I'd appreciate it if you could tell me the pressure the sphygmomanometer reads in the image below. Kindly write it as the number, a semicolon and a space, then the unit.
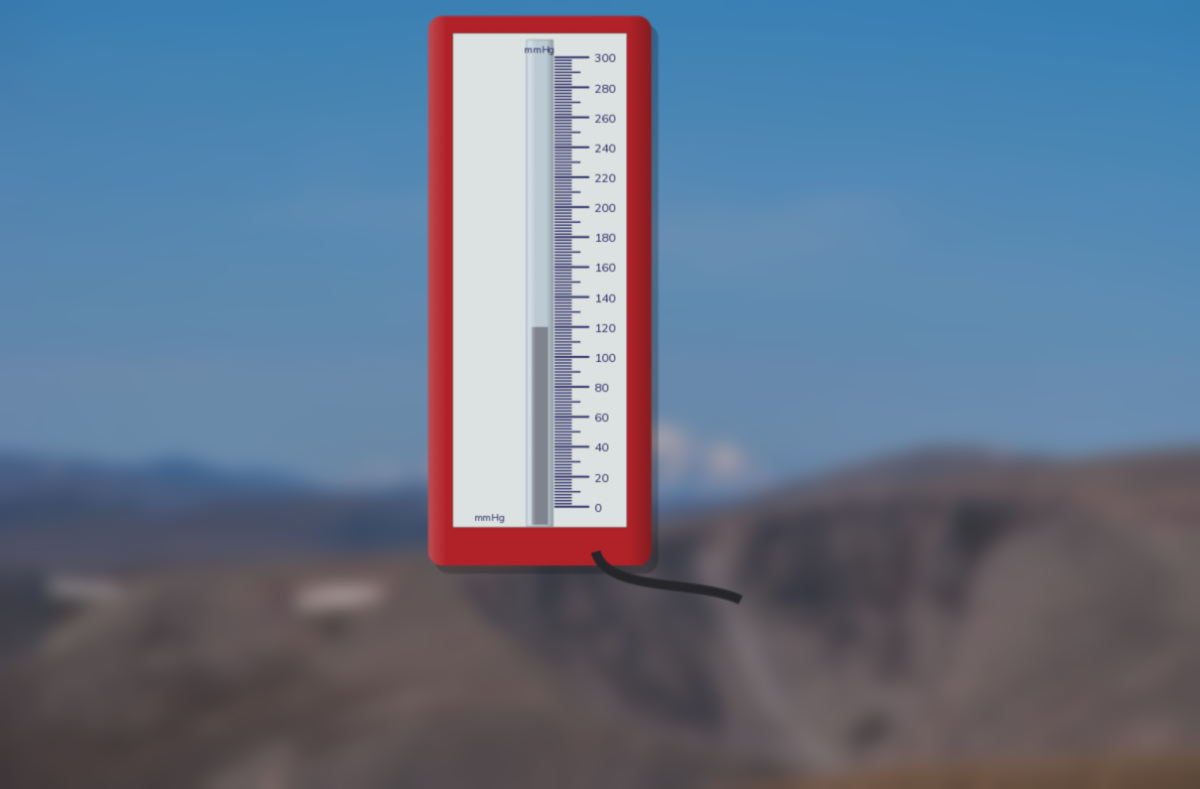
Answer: 120; mmHg
